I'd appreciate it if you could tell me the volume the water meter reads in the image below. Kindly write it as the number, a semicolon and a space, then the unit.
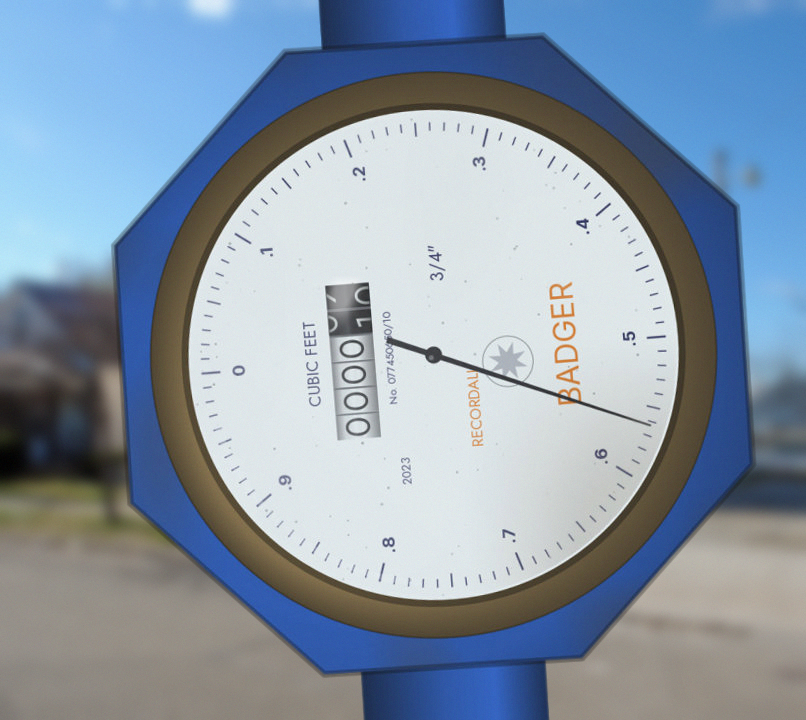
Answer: 9.56; ft³
